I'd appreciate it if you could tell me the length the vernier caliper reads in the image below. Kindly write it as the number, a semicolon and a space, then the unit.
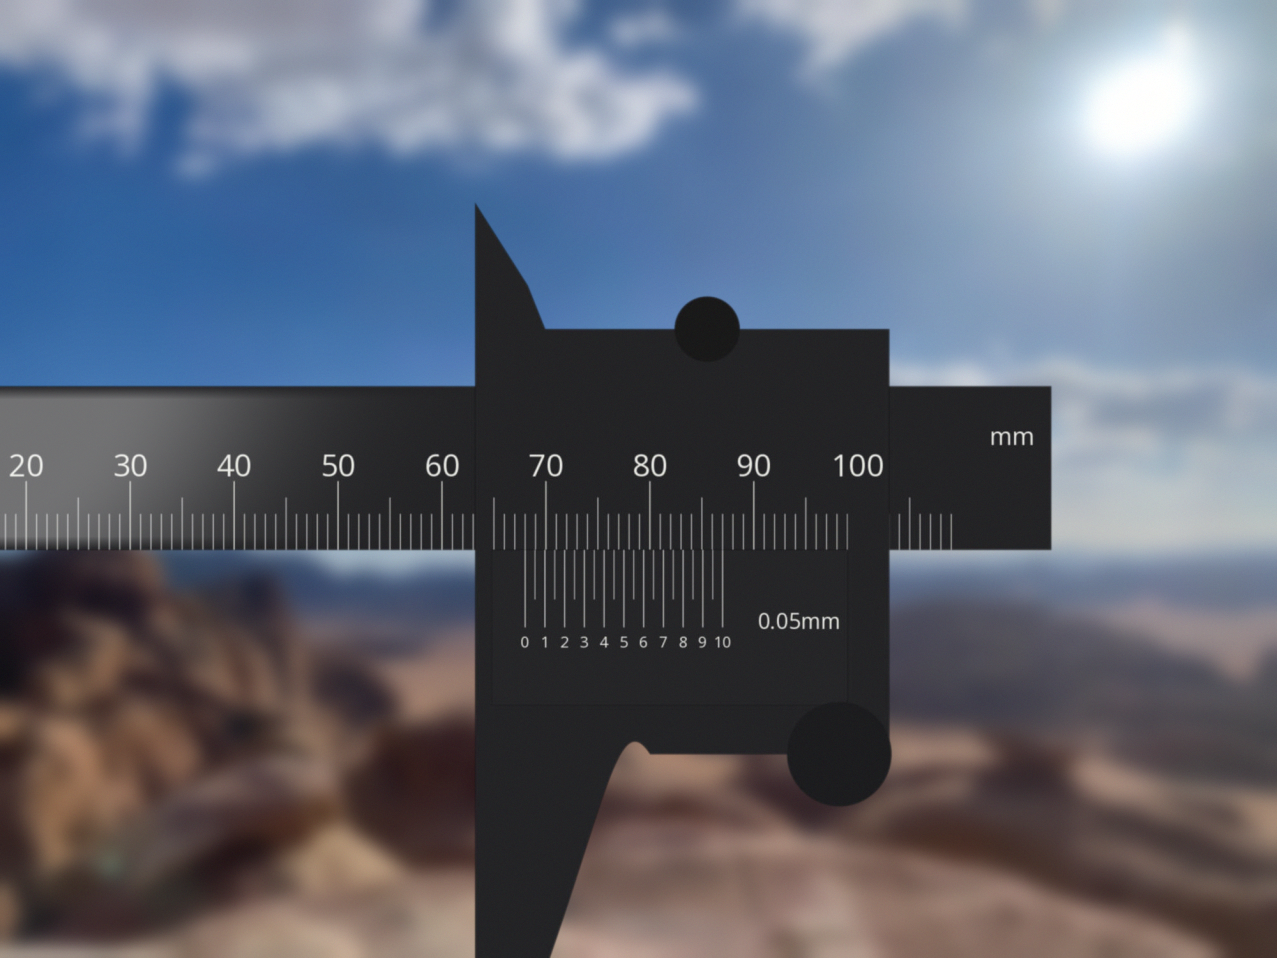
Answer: 68.0; mm
